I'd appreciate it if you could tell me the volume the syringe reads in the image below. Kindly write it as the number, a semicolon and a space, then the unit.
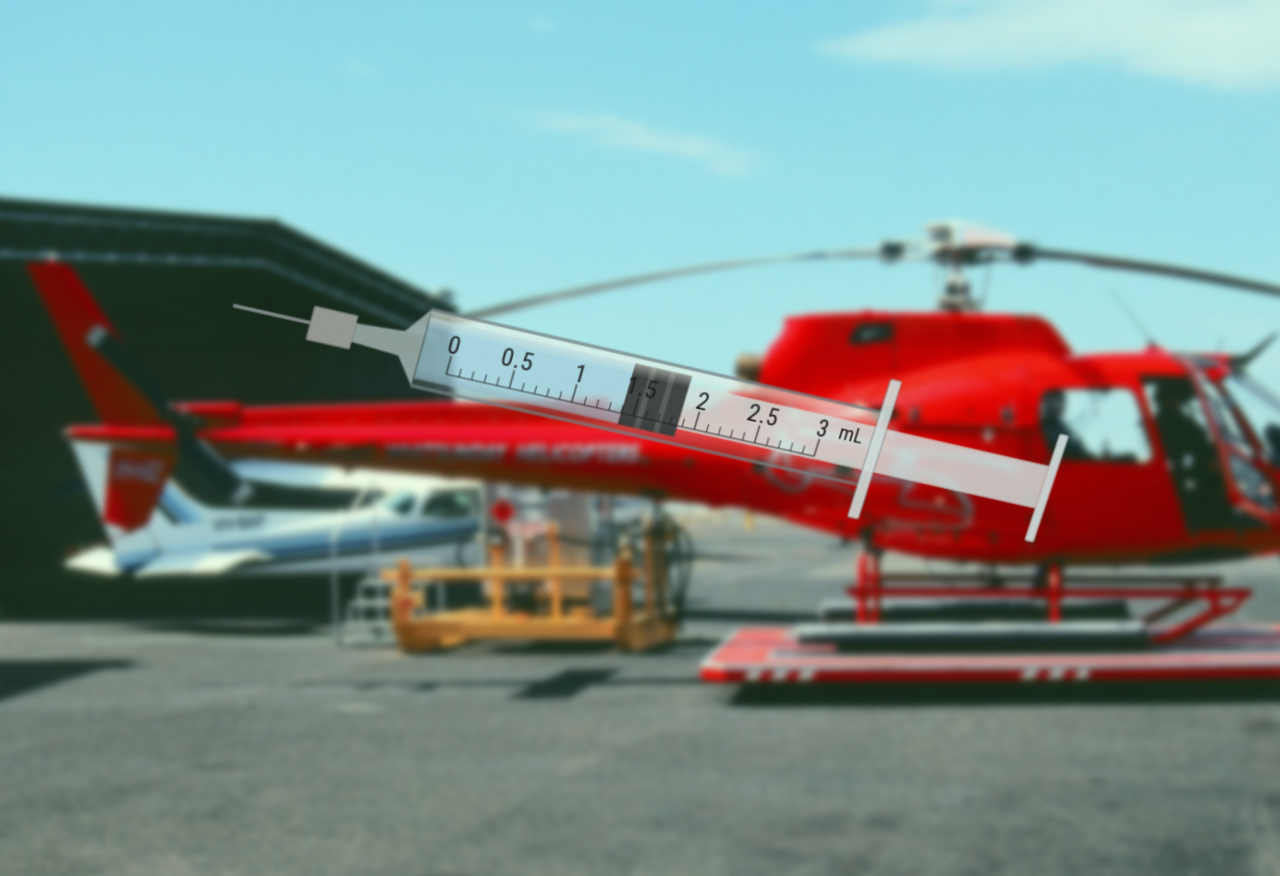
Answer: 1.4; mL
